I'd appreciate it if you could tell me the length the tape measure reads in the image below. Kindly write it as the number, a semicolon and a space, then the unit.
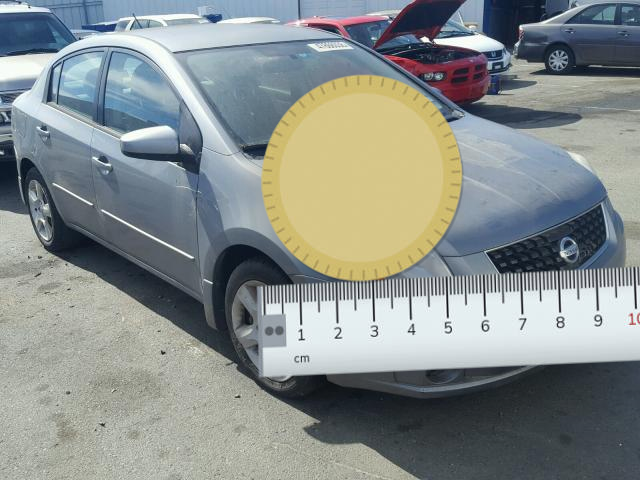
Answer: 5.5; cm
